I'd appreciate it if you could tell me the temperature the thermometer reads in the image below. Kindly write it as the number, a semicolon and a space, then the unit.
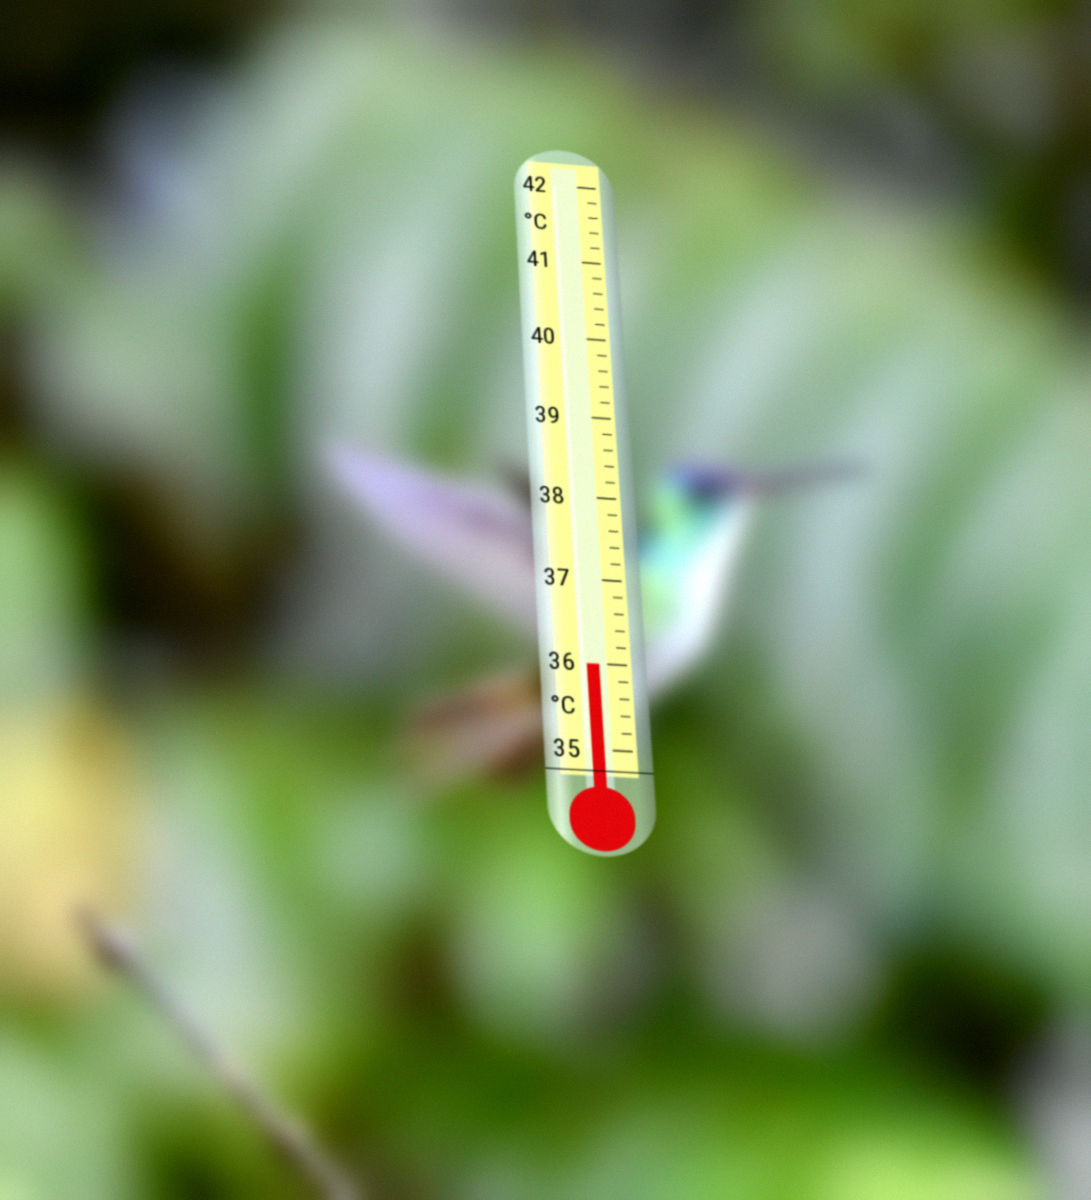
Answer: 36; °C
